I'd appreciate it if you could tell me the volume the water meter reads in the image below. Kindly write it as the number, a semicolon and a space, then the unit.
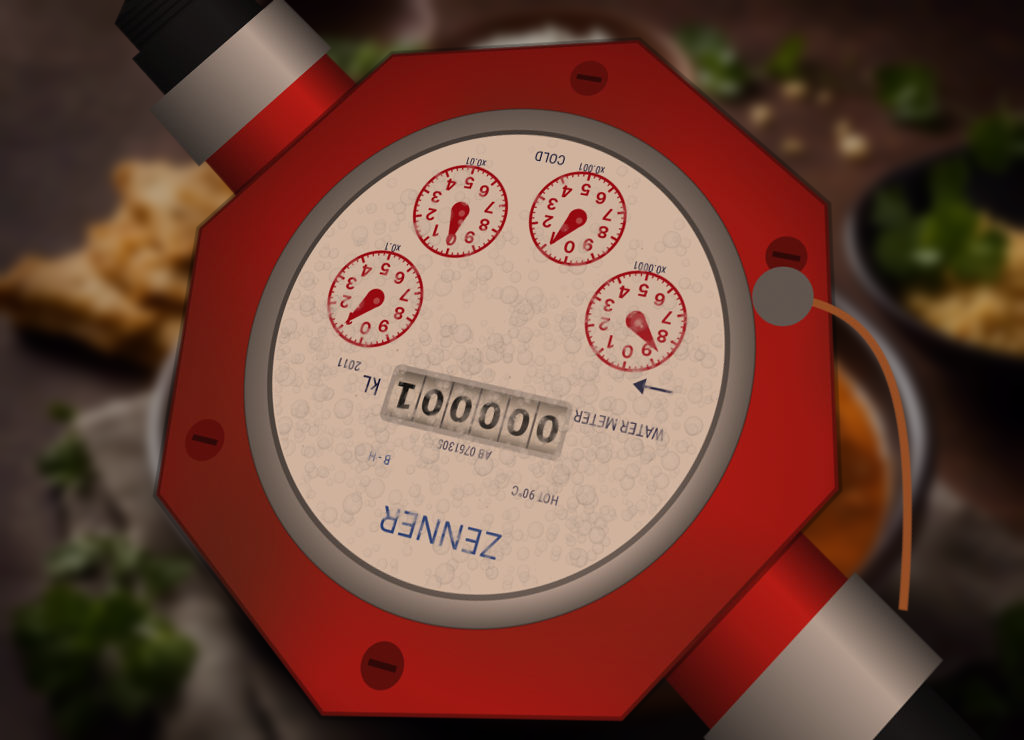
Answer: 1.1008; kL
